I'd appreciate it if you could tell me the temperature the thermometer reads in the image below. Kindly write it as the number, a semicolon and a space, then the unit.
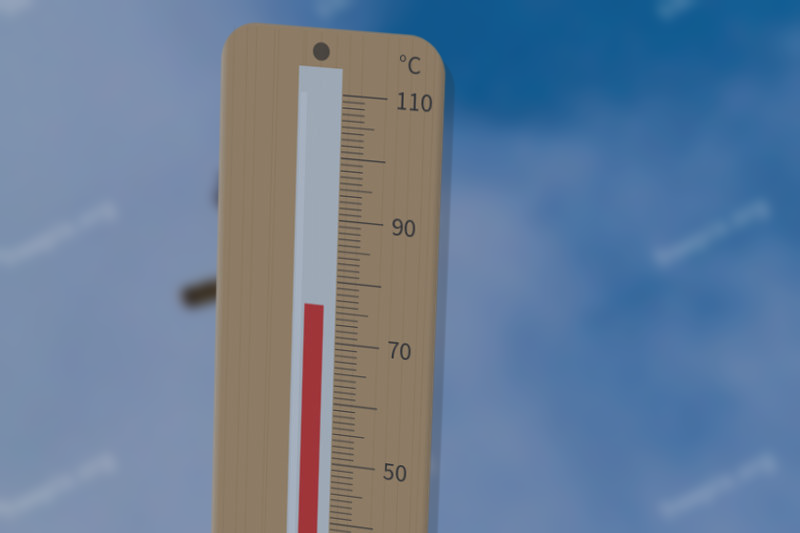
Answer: 76; °C
